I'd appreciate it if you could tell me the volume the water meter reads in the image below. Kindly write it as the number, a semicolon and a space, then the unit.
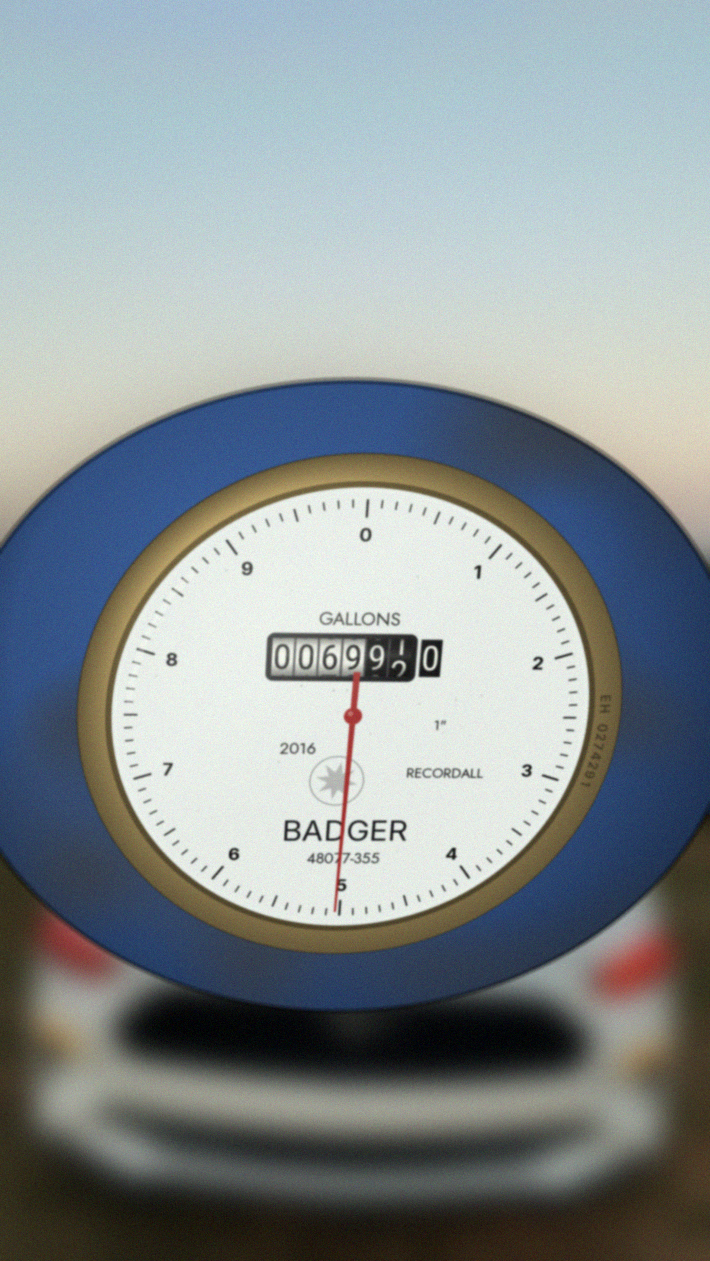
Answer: 69915.0; gal
